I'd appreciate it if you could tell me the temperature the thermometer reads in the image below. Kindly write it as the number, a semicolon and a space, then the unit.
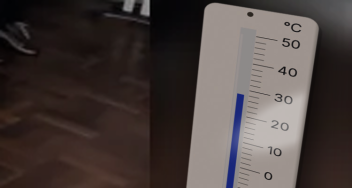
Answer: 28; °C
